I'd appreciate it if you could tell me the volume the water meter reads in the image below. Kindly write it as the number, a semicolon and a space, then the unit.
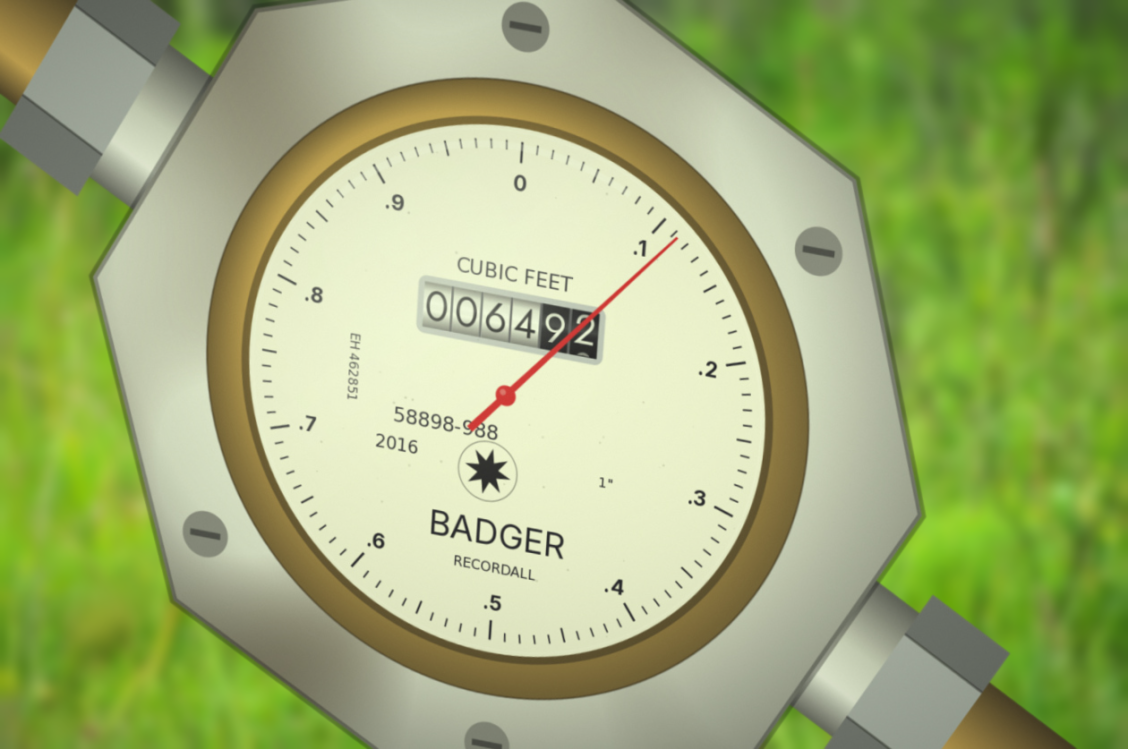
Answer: 6492.11; ft³
